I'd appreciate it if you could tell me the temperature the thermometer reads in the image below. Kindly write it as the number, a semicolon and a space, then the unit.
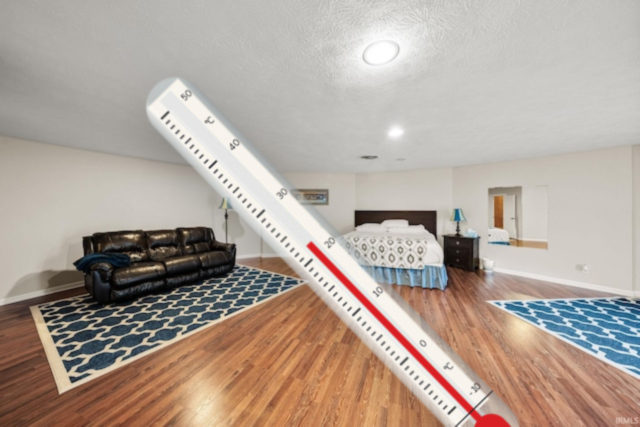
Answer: 22; °C
